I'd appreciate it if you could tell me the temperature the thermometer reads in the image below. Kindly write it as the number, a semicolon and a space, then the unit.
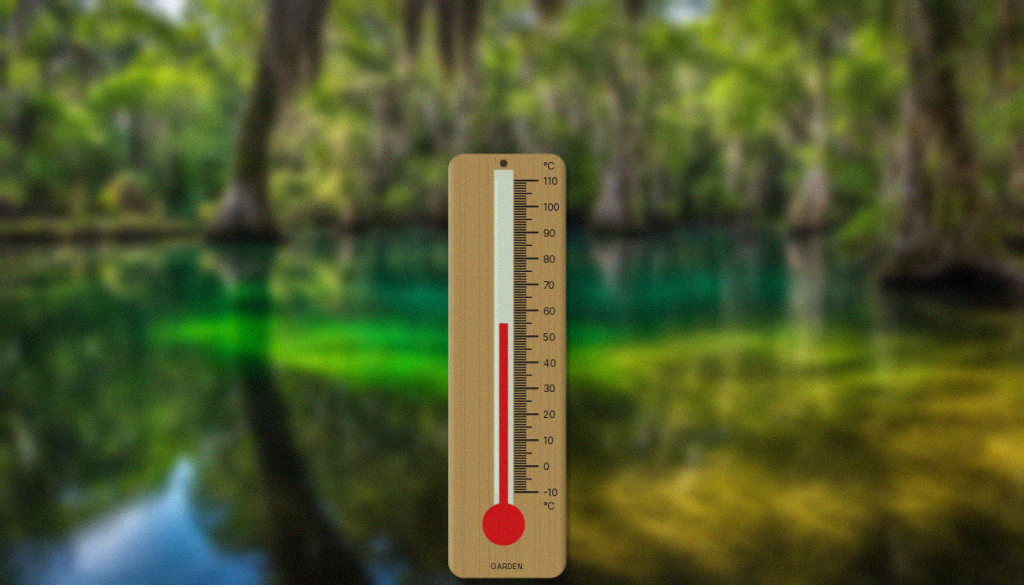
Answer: 55; °C
